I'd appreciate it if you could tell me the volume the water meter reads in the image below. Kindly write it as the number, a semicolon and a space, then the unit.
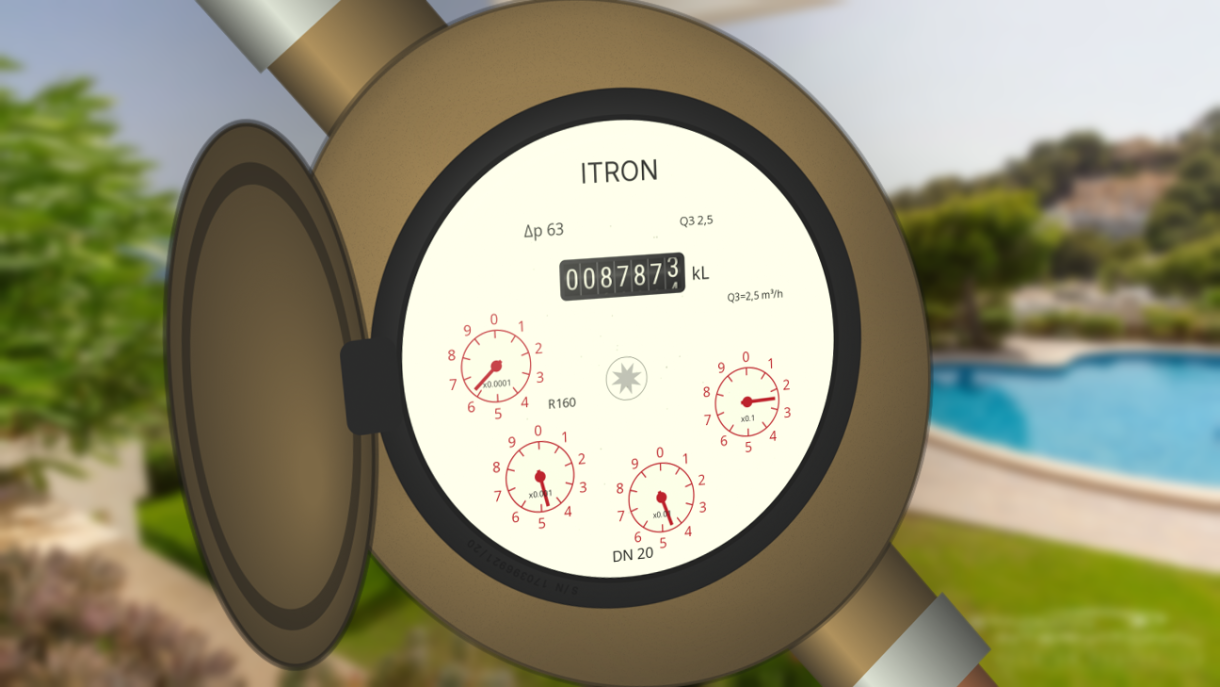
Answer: 87873.2446; kL
